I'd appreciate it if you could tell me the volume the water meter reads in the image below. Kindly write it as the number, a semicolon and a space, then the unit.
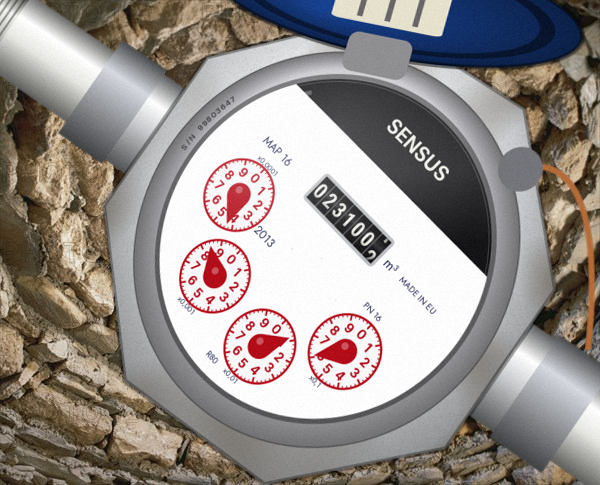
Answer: 231001.6084; m³
